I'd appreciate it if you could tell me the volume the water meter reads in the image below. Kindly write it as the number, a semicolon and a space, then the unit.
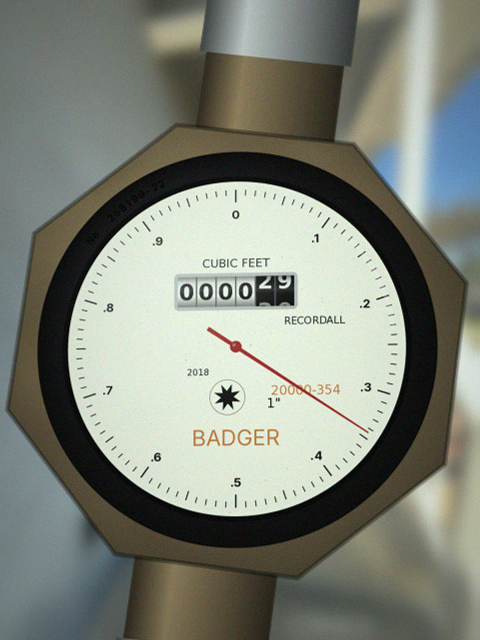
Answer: 29.34; ft³
